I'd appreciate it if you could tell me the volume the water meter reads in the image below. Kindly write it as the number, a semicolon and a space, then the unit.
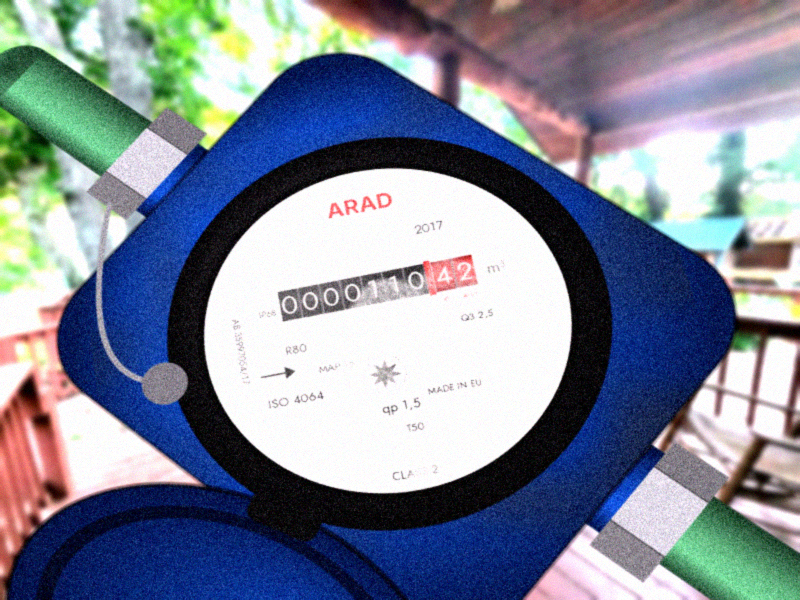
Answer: 110.42; m³
